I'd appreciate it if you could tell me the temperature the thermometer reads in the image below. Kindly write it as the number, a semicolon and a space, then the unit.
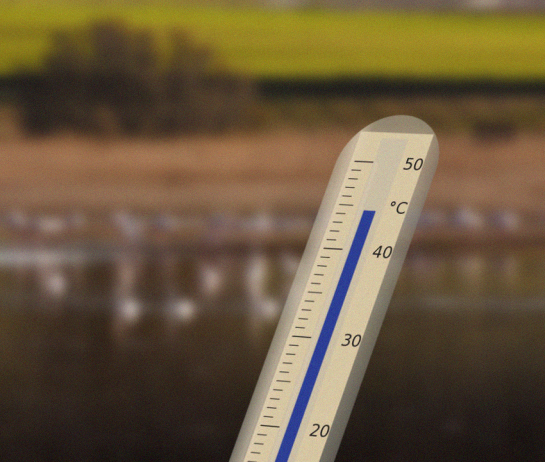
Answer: 44.5; °C
